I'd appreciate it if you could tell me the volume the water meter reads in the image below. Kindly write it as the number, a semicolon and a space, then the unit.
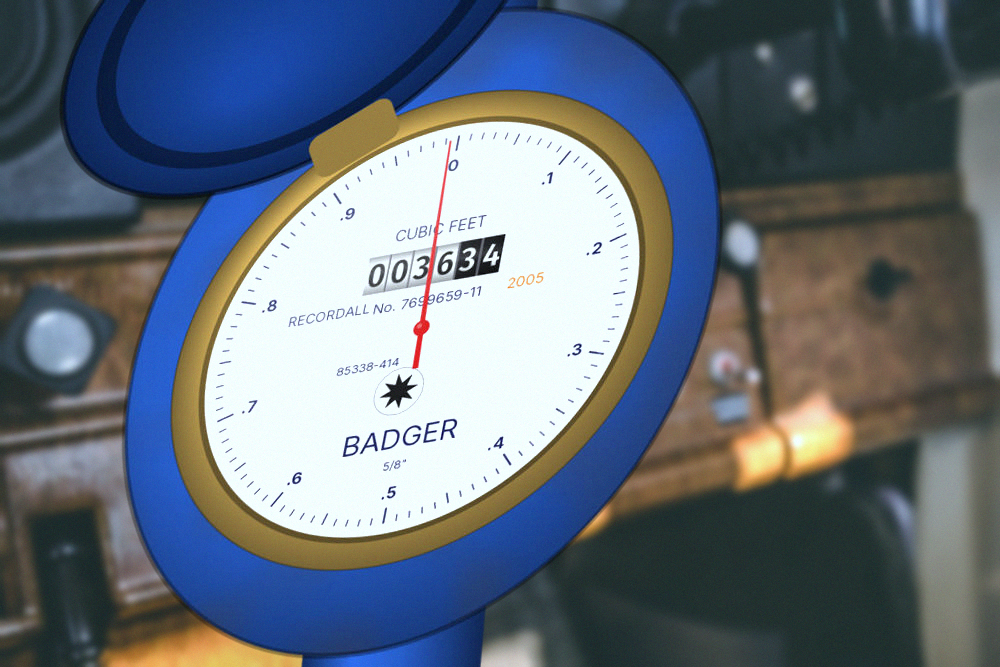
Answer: 3633.99; ft³
